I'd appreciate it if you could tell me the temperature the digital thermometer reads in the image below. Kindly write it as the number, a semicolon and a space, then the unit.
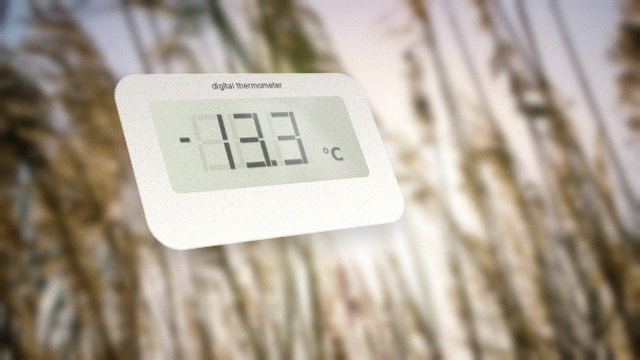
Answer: -13.3; °C
